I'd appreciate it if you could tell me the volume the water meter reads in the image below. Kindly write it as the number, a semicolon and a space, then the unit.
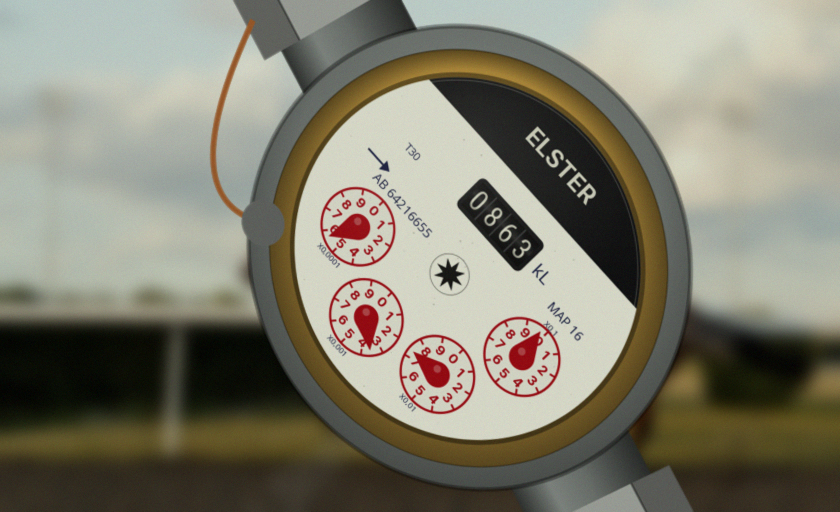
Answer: 862.9735; kL
